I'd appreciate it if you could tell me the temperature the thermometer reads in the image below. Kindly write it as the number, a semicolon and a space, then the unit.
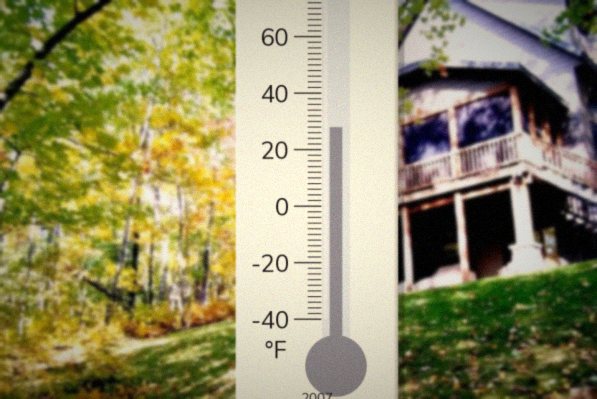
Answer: 28; °F
